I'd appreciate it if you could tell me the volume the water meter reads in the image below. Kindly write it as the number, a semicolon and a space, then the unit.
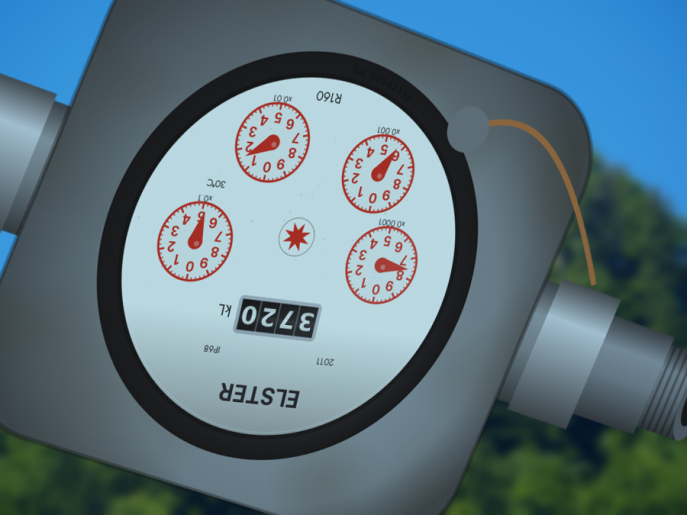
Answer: 3720.5157; kL
